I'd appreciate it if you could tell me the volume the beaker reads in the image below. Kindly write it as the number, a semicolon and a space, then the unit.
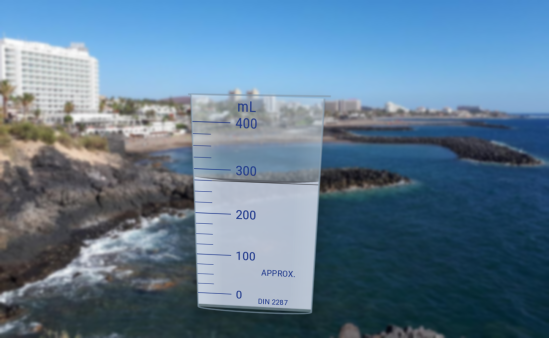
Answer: 275; mL
